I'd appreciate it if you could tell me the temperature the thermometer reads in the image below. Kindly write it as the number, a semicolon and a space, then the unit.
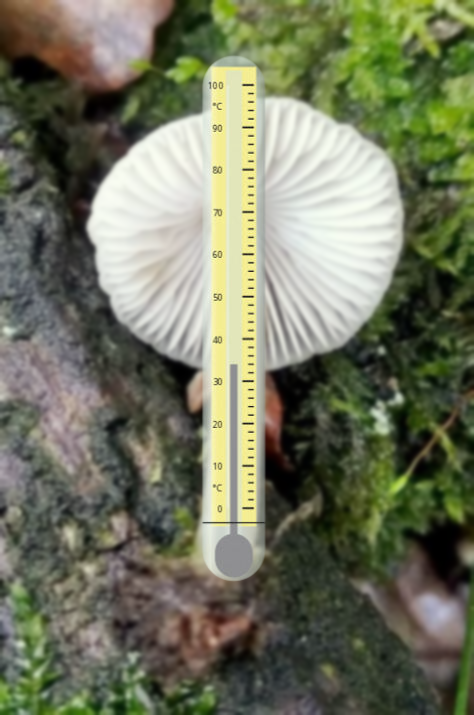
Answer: 34; °C
